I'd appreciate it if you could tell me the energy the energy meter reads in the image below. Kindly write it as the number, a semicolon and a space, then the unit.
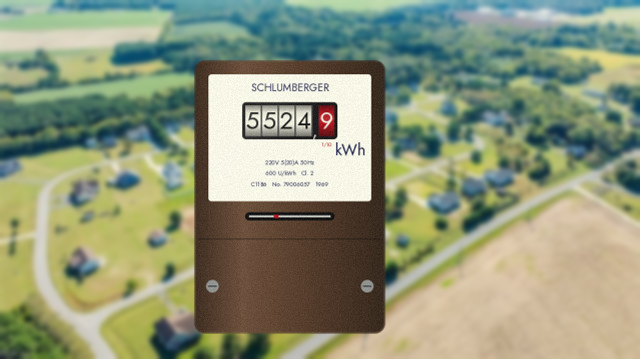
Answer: 5524.9; kWh
